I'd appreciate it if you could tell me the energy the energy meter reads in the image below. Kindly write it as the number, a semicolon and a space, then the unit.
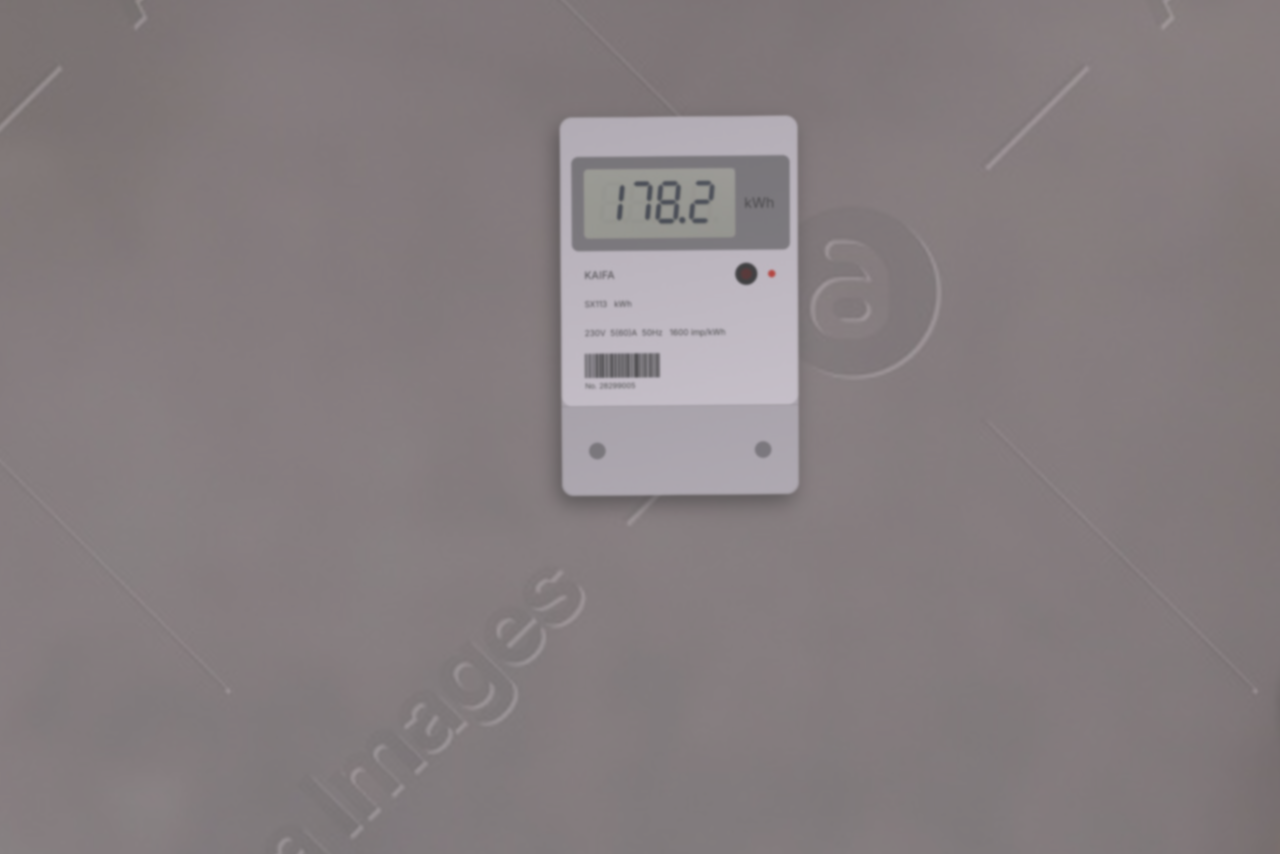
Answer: 178.2; kWh
